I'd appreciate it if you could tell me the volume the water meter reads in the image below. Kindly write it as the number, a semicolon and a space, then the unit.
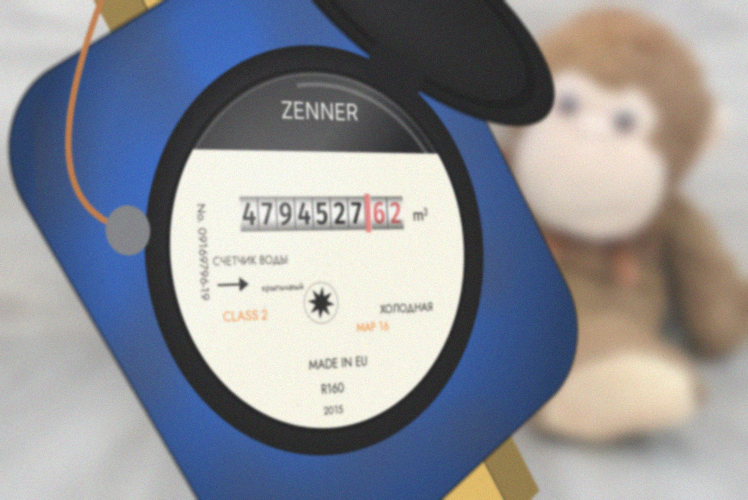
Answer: 4794527.62; m³
